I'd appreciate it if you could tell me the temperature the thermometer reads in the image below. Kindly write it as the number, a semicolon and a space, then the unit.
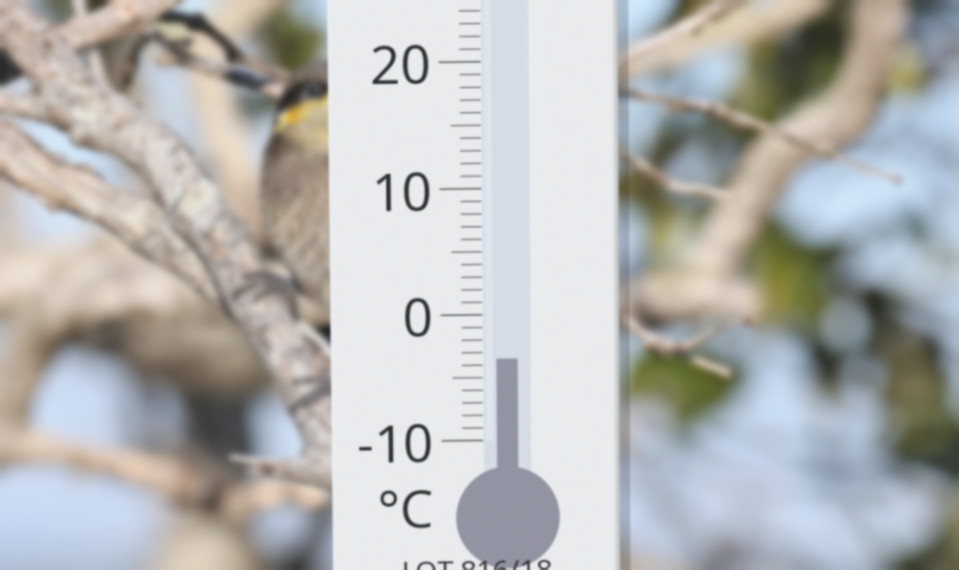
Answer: -3.5; °C
